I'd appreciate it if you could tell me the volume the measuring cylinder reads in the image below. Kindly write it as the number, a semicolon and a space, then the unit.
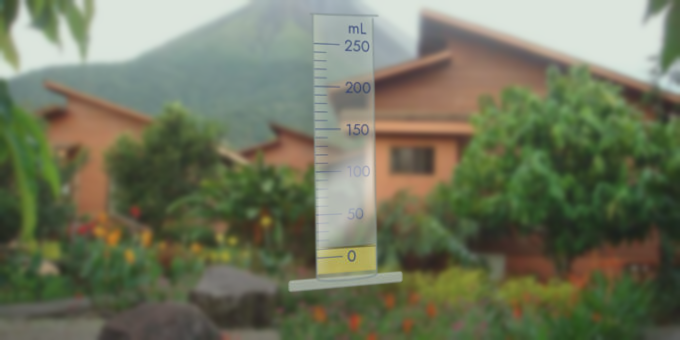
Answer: 10; mL
